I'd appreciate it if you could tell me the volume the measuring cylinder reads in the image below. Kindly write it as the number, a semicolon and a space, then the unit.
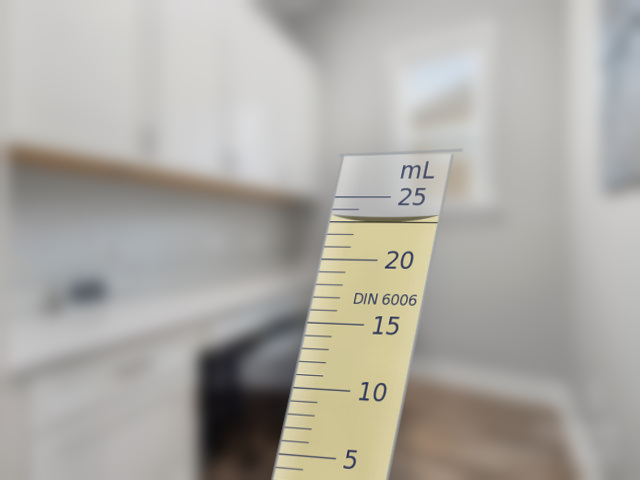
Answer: 23; mL
